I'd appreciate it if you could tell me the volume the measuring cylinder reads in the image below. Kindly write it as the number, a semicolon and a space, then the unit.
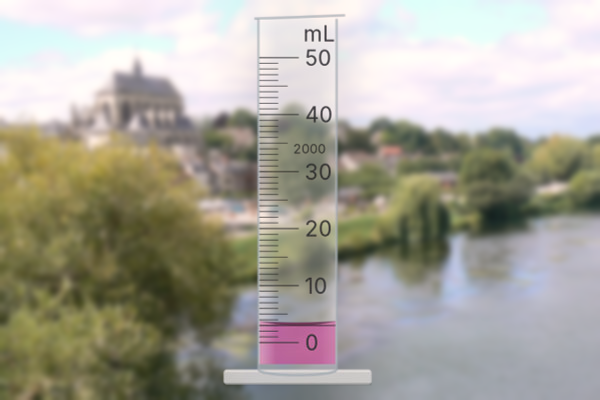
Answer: 3; mL
